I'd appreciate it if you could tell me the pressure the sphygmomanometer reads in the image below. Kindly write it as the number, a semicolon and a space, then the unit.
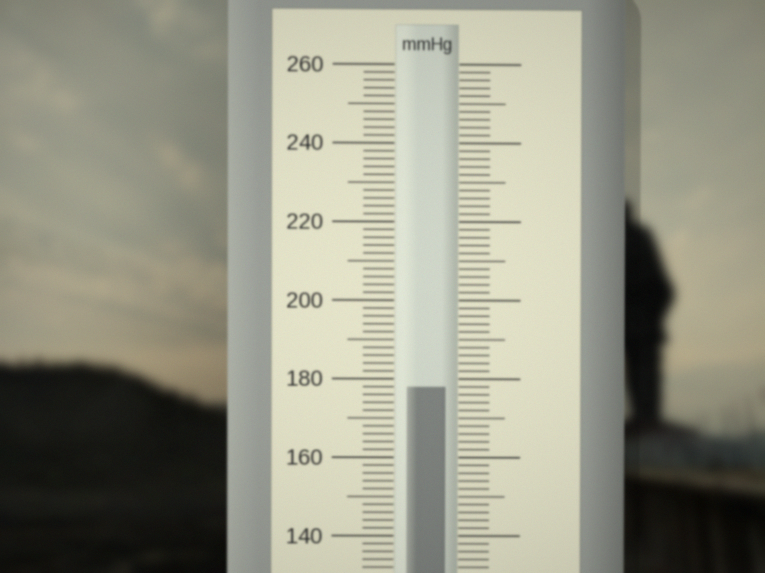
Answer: 178; mmHg
